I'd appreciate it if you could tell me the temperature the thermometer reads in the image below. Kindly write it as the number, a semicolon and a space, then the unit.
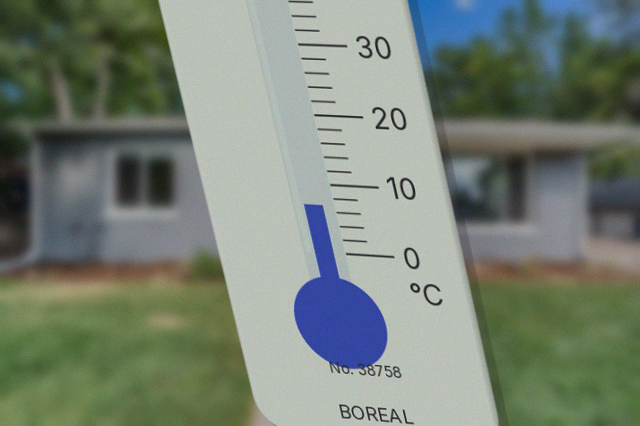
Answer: 7; °C
